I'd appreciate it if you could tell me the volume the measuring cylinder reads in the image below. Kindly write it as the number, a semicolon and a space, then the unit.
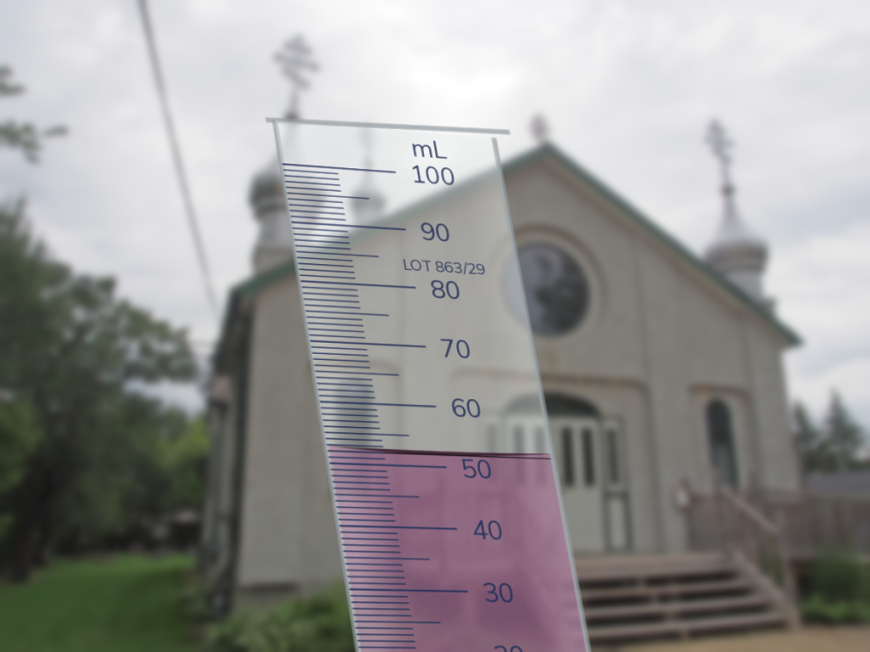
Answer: 52; mL
